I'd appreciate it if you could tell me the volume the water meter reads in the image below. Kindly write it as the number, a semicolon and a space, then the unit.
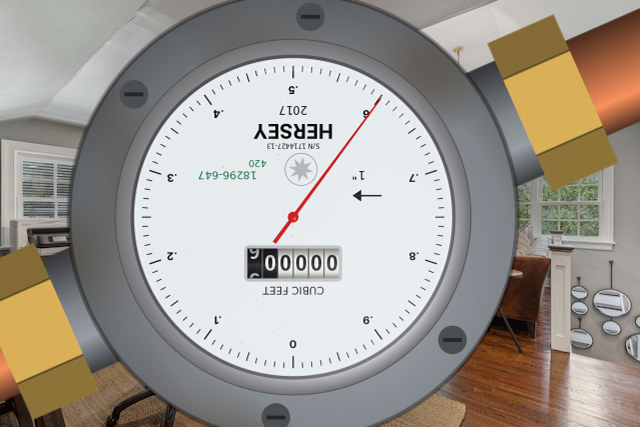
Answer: 5.60; ft³
